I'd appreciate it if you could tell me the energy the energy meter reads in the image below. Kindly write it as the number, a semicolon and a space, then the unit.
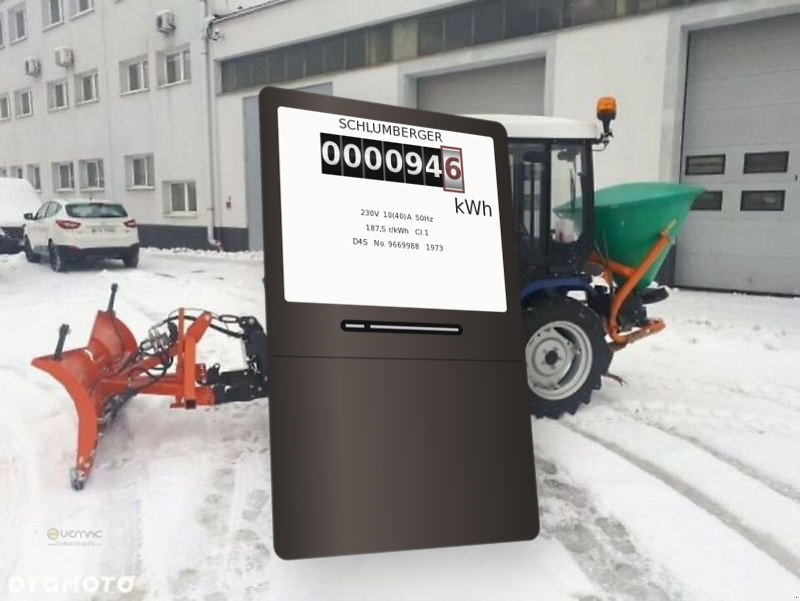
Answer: 94.6; kWh
